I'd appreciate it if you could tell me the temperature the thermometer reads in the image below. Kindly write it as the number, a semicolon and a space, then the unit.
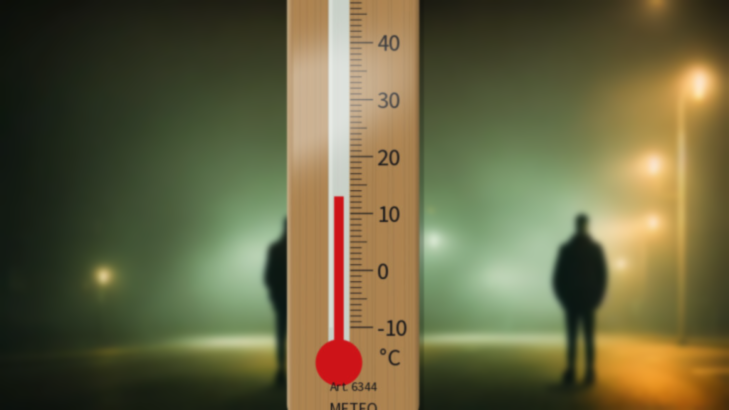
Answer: 13; °C
